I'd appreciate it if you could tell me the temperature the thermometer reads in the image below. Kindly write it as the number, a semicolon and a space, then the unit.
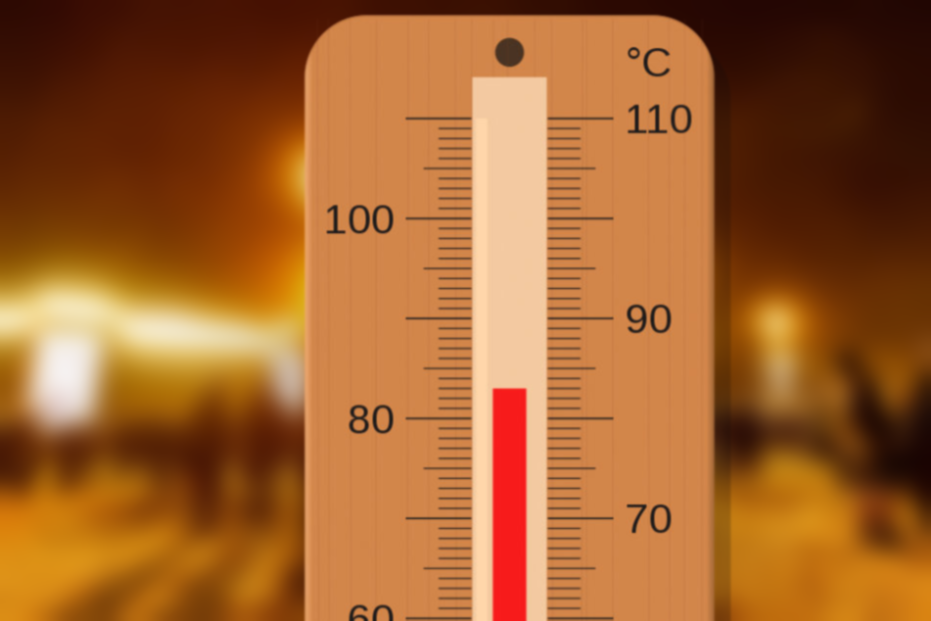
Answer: 83; °C
